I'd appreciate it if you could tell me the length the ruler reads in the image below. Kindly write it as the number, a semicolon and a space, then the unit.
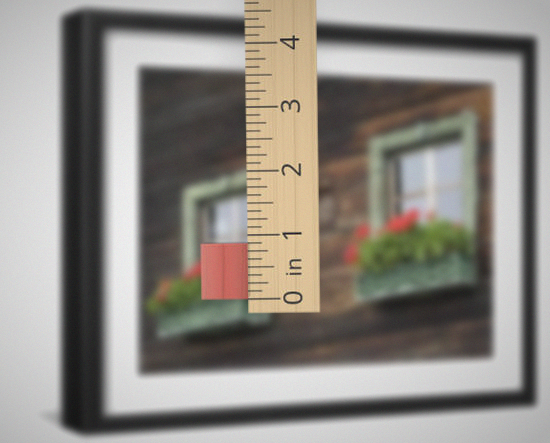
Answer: 0.875; in
